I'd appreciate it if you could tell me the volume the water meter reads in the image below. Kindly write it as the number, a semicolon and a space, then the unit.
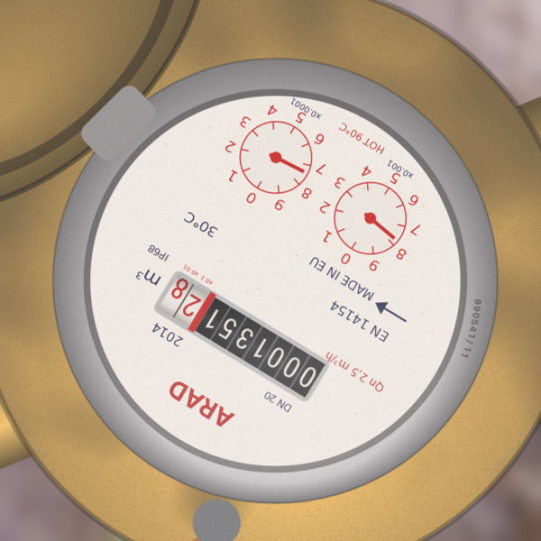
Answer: 1351.2777; m³
